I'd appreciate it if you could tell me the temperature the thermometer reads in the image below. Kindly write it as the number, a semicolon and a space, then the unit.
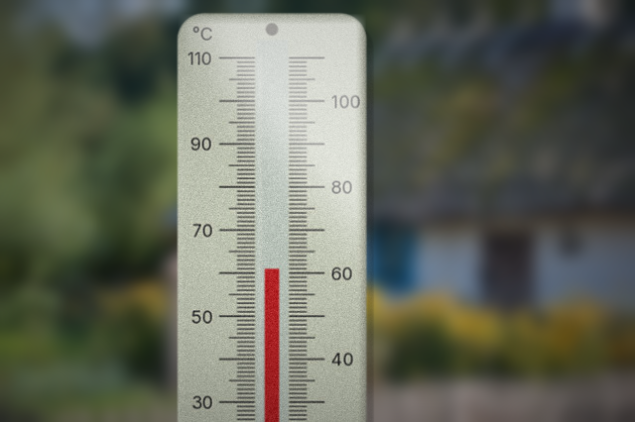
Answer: 61; °C
